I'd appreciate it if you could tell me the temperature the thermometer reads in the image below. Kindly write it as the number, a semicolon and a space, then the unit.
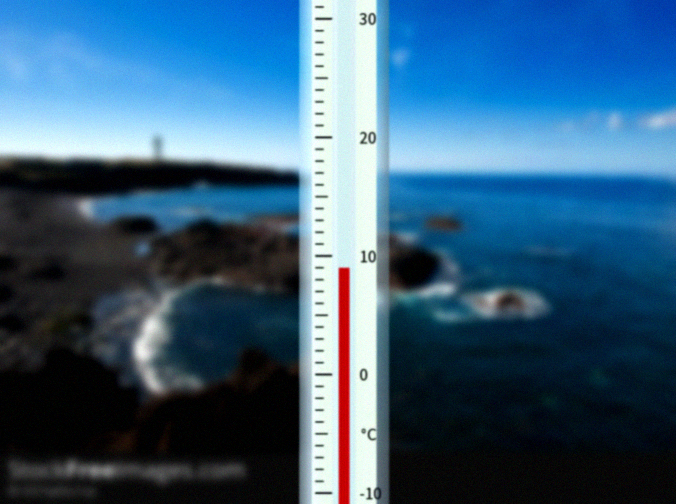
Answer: 9; °C
